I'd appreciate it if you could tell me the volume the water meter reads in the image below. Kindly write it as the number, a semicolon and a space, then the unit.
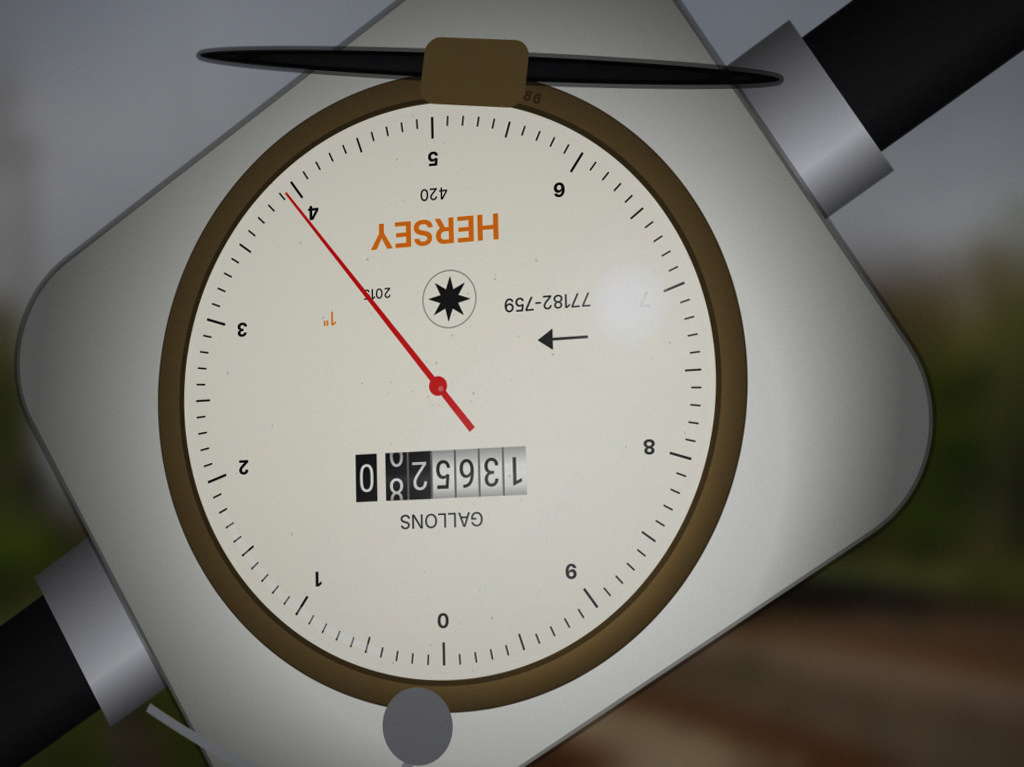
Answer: 1365283.9; gal
